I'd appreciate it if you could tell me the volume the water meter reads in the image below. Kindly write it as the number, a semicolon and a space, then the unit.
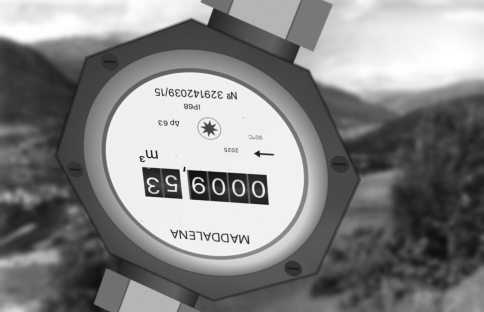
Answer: 9.53; m³
